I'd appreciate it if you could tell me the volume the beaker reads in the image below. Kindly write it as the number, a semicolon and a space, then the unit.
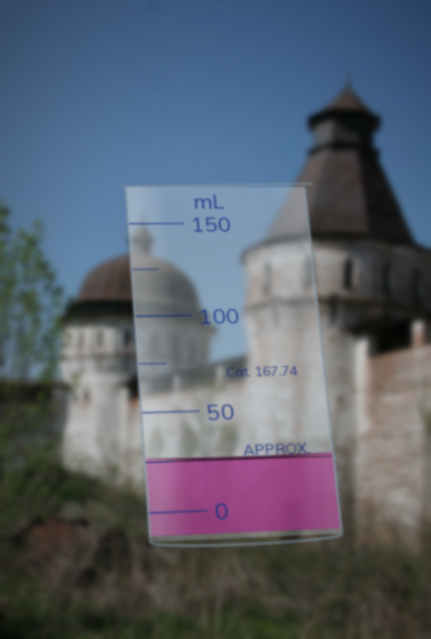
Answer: 25; mL
